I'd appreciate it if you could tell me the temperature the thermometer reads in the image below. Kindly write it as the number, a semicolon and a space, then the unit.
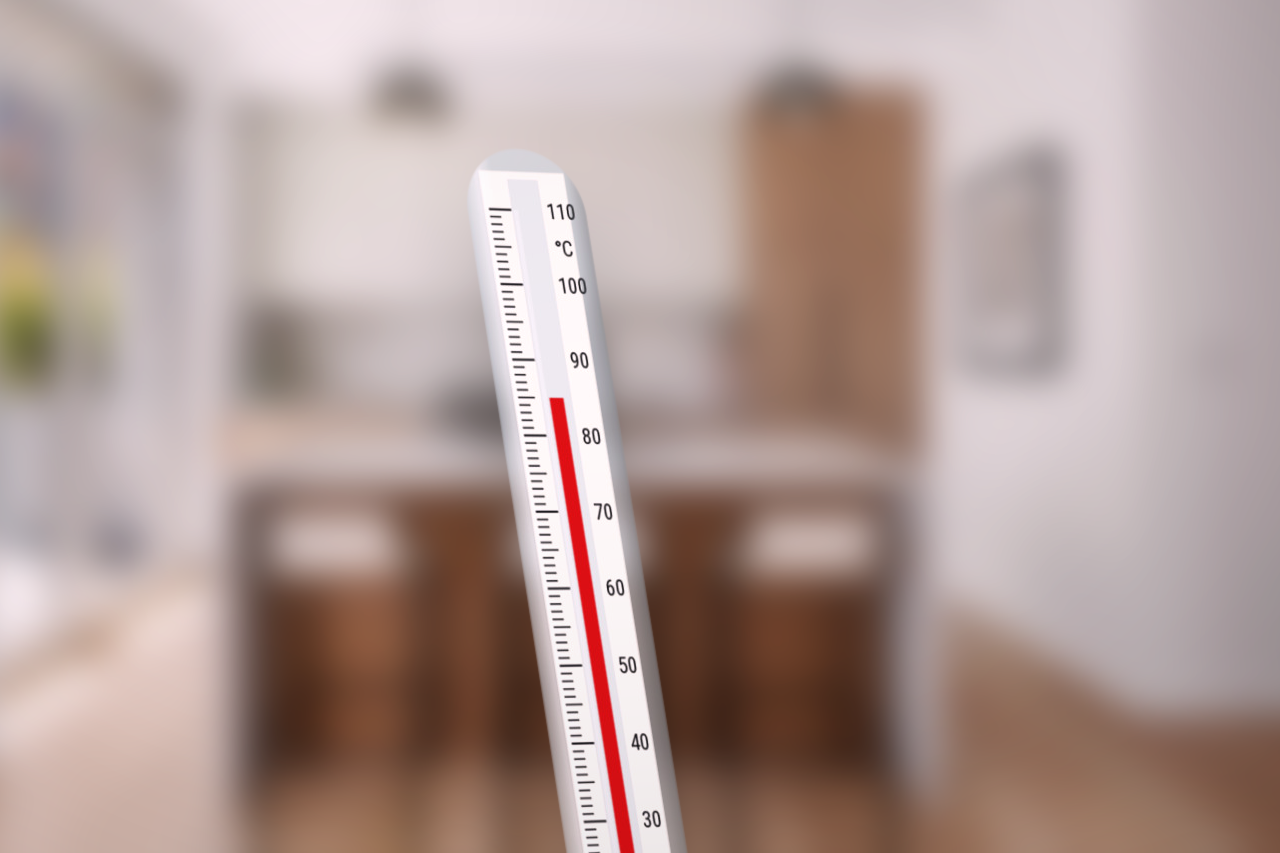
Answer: 85; °C
